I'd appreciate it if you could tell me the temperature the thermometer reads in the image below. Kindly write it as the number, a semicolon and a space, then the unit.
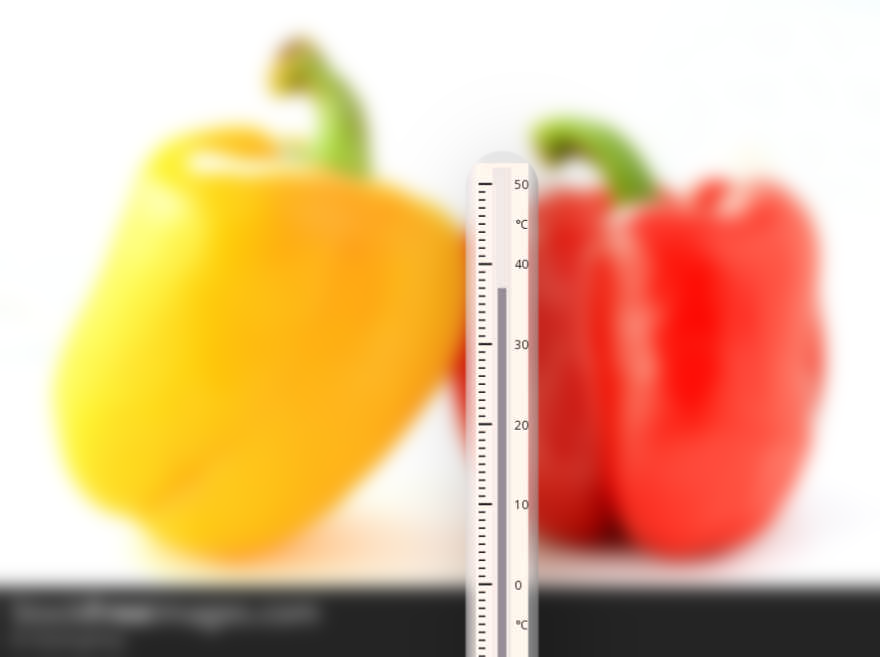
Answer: 37; °C
